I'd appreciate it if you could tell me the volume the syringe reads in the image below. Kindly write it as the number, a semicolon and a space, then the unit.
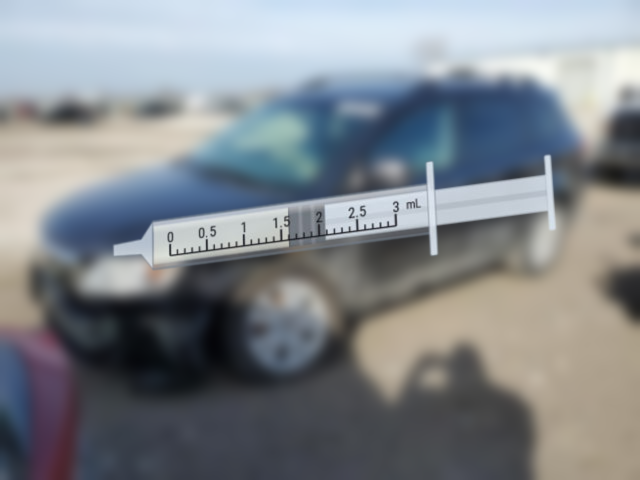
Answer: 1.6; mL
